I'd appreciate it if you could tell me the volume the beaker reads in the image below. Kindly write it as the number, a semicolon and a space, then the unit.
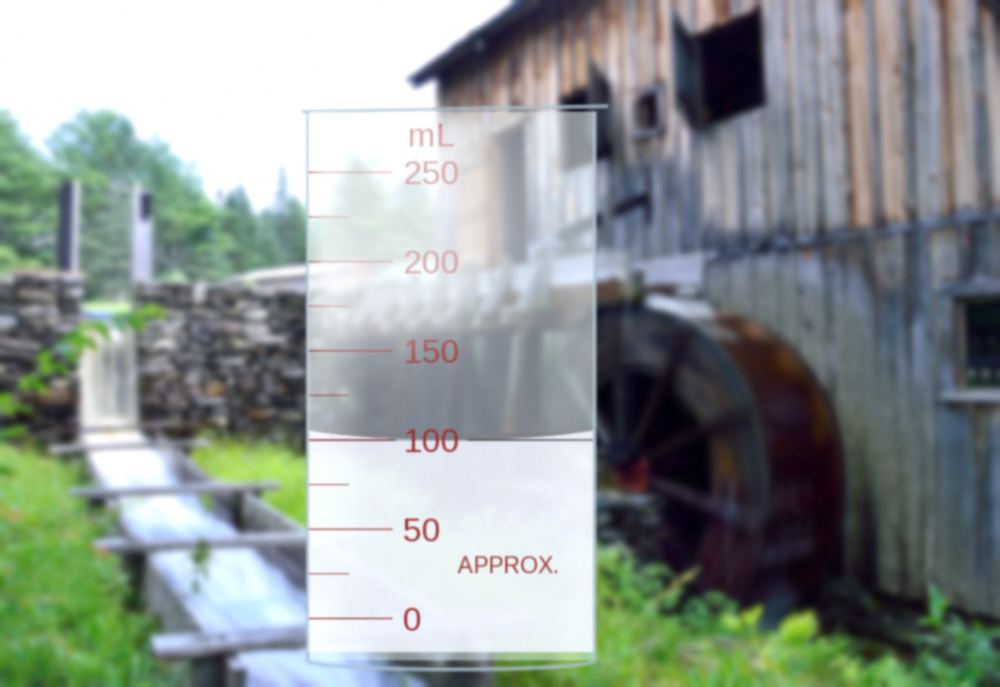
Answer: 100; mL
